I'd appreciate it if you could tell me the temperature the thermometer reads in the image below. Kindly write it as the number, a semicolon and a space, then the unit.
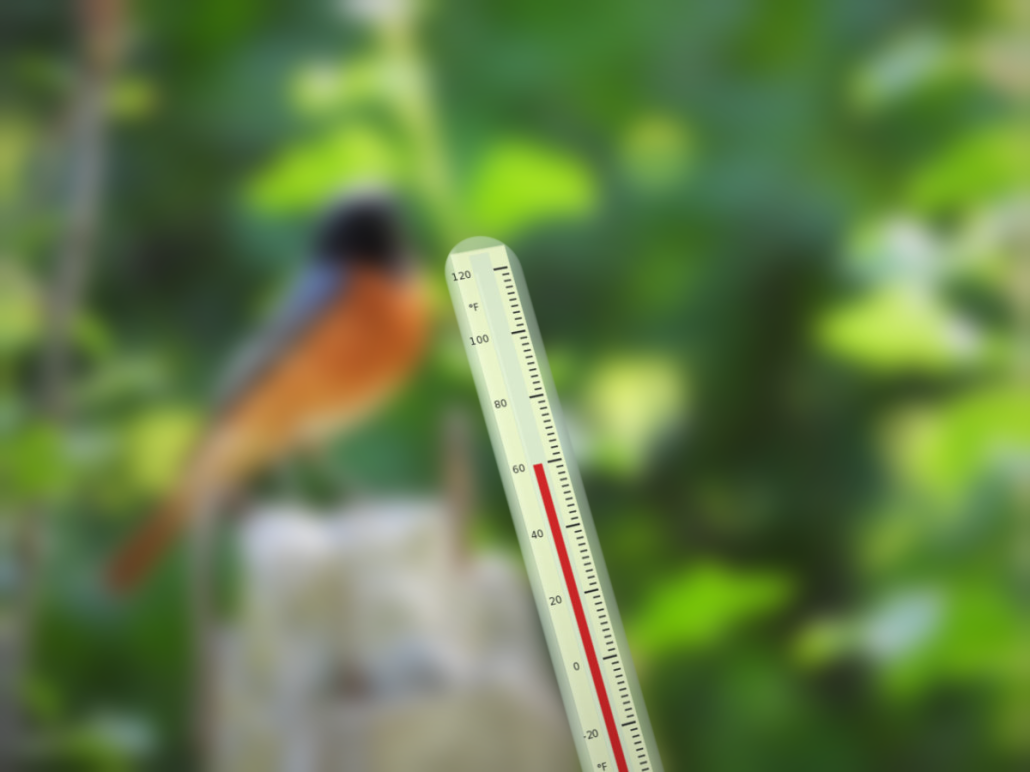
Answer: 60; °F
